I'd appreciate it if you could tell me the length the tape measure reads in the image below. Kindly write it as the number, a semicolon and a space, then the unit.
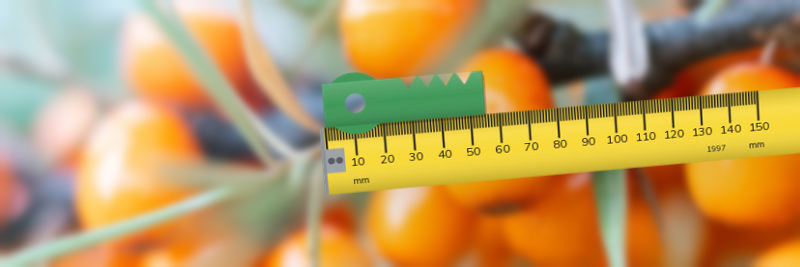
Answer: 55; mm
